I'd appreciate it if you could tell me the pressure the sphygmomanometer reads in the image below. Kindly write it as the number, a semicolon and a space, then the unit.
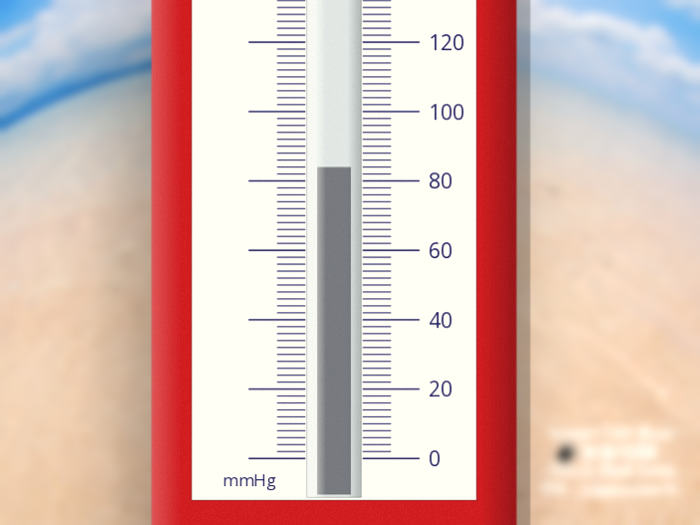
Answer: 84; mmHg
